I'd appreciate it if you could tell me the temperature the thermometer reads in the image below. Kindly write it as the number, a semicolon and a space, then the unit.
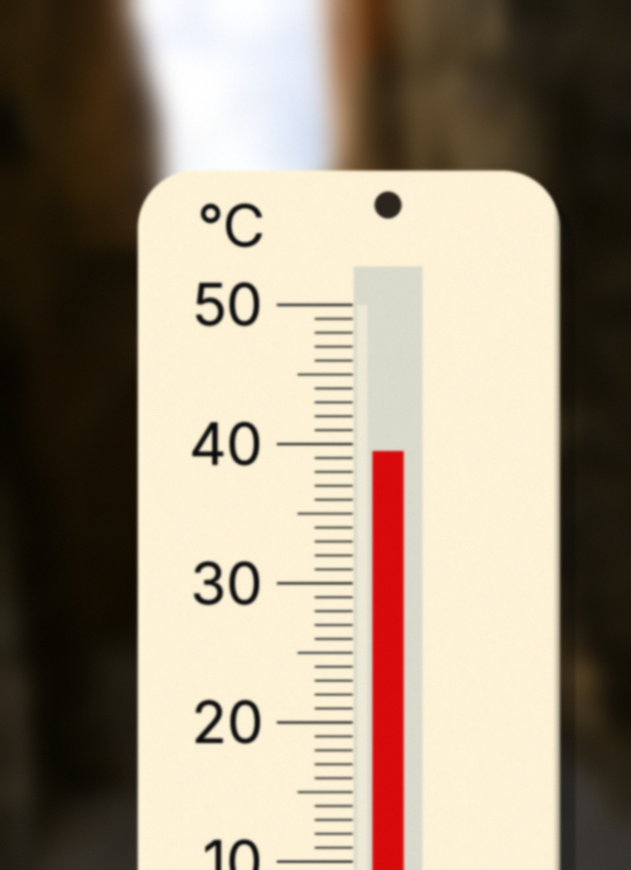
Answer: 39.5; °C
